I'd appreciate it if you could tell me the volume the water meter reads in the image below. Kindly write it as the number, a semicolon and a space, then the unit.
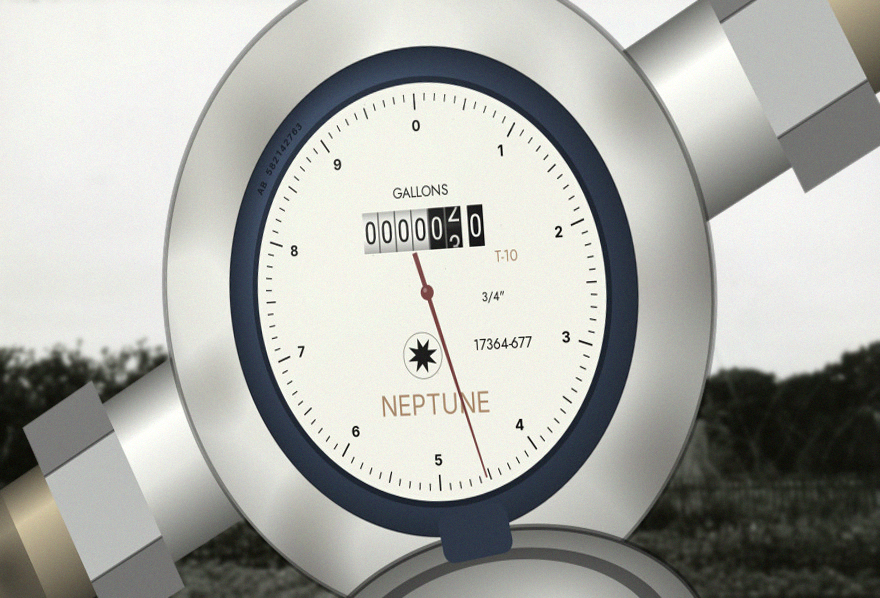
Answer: 24.5; gal
